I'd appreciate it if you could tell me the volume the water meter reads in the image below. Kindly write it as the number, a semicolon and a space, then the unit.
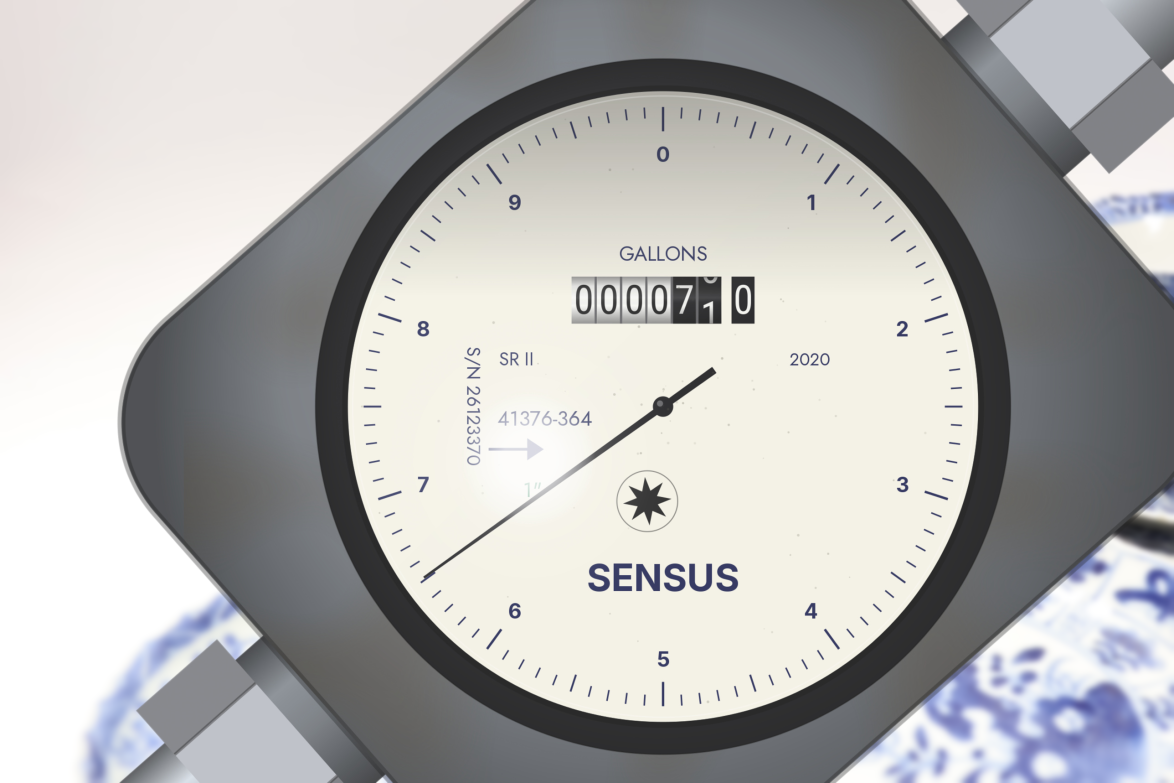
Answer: 706.5; gal
